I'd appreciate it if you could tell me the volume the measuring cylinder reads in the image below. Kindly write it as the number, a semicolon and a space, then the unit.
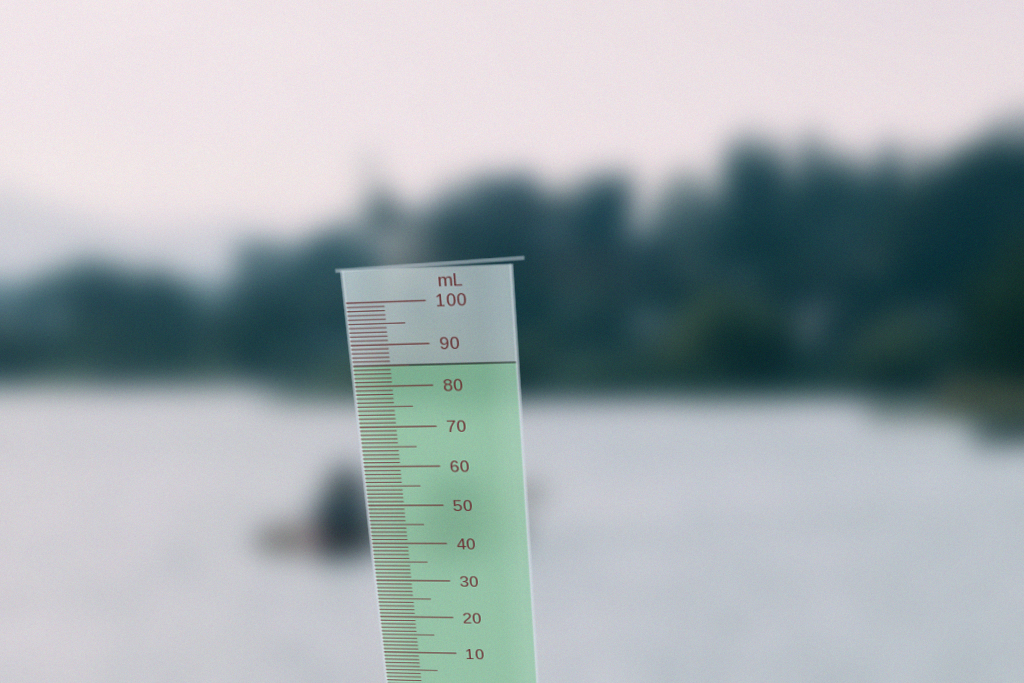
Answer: 85; mL
